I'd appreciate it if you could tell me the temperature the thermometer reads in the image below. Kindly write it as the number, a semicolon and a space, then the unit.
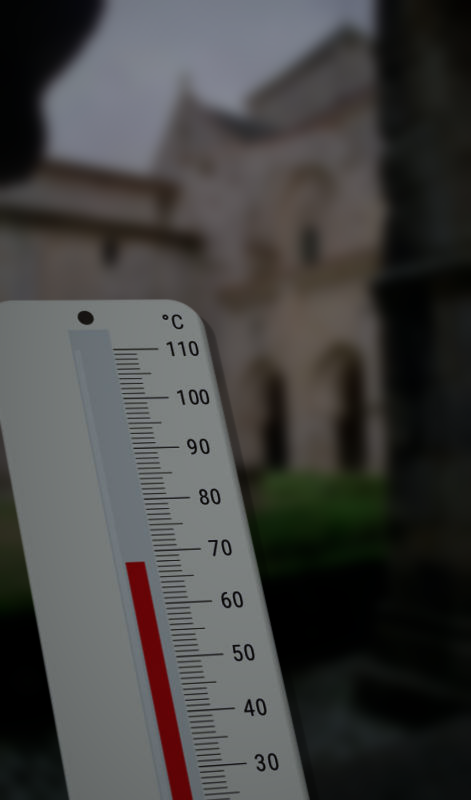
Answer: 68; °C
